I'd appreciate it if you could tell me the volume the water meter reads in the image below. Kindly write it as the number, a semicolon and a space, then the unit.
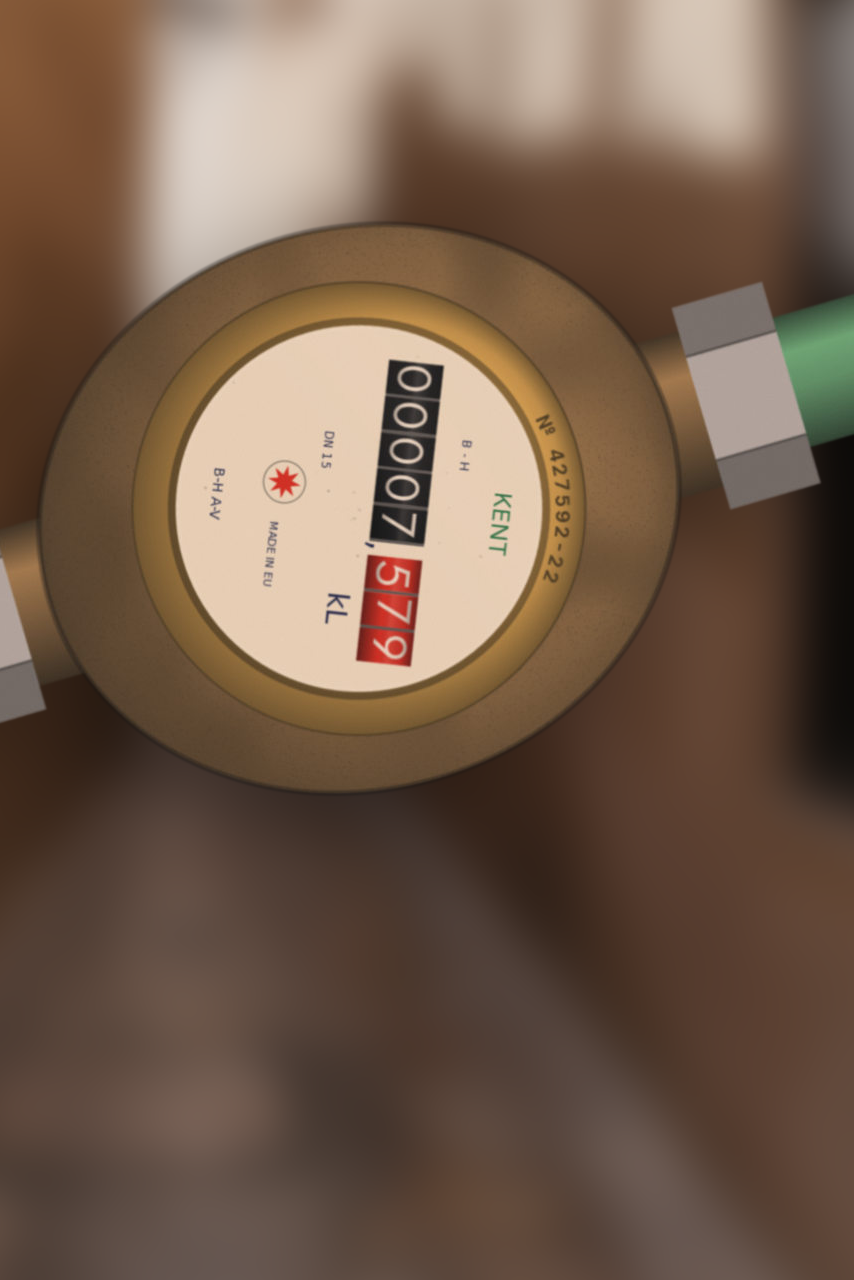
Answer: 7.579; kL
